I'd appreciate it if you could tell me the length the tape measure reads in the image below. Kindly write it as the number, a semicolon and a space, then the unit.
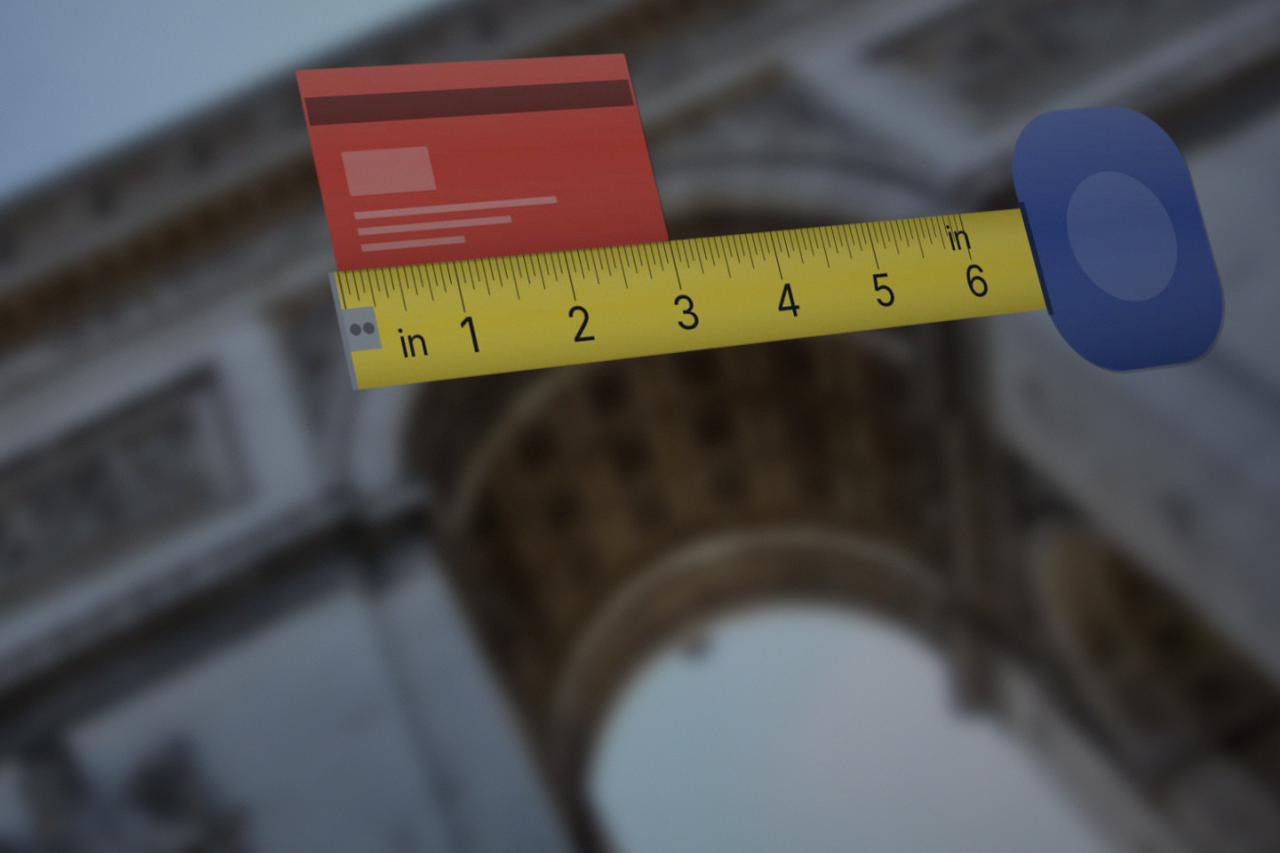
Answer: 3; in
